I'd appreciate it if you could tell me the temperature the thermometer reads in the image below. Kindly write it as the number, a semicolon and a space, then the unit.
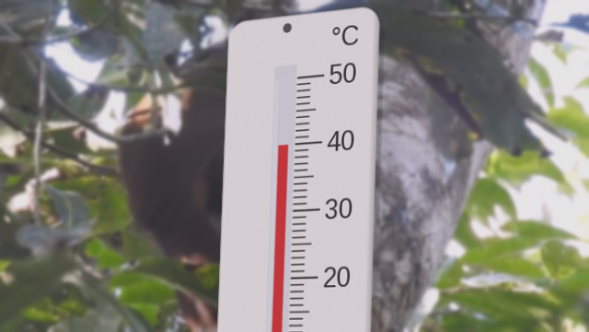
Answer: 40; °C
